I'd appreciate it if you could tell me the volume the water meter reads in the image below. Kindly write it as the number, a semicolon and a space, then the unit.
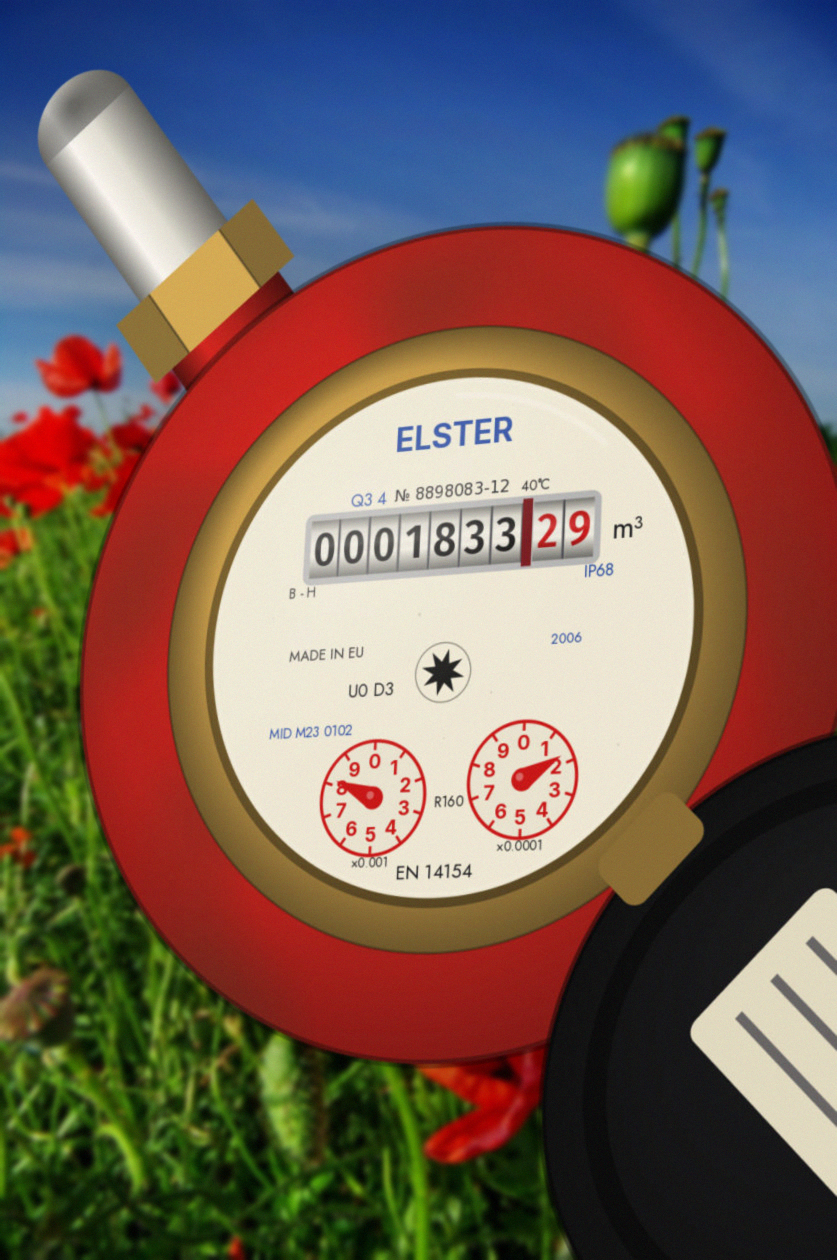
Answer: 1833.2981; m³
